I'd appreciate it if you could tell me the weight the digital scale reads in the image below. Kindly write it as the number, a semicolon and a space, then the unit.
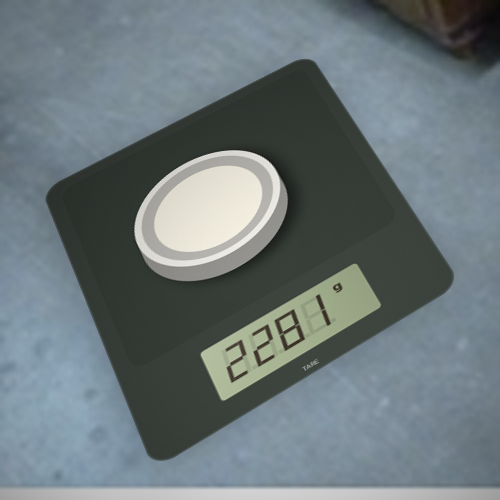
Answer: 2281; g
